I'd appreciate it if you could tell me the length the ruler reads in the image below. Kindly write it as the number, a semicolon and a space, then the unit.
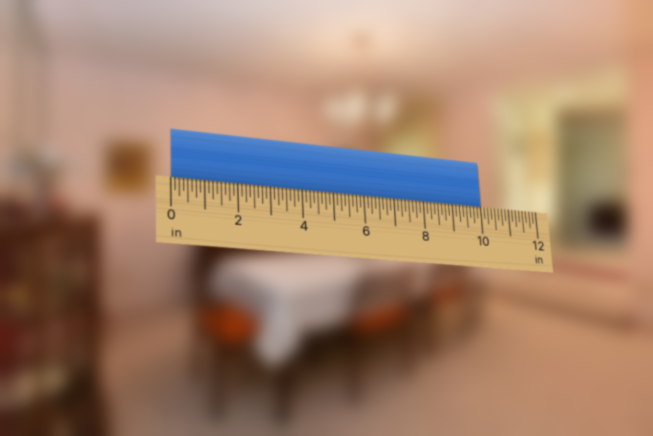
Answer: 10; in
